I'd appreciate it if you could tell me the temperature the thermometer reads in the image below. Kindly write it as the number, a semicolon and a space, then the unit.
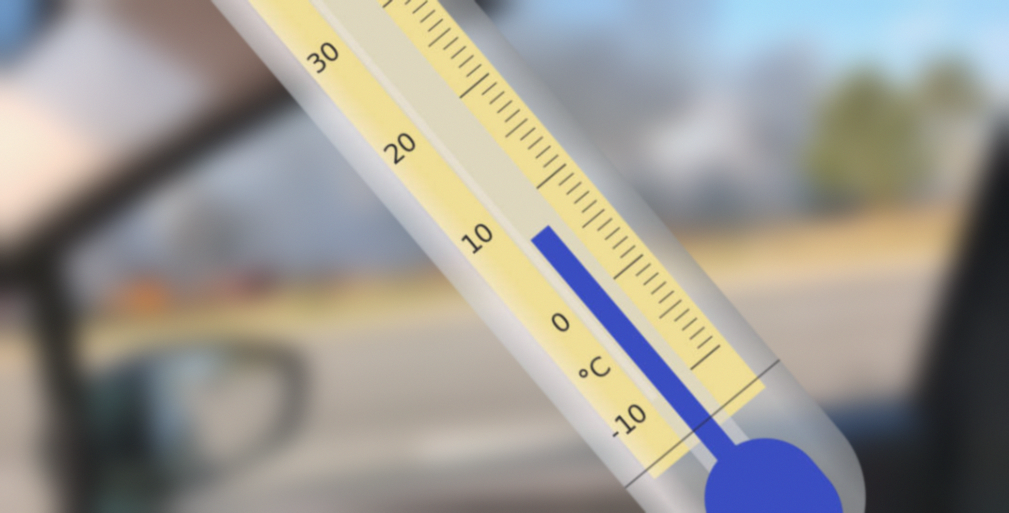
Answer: 7; °C
